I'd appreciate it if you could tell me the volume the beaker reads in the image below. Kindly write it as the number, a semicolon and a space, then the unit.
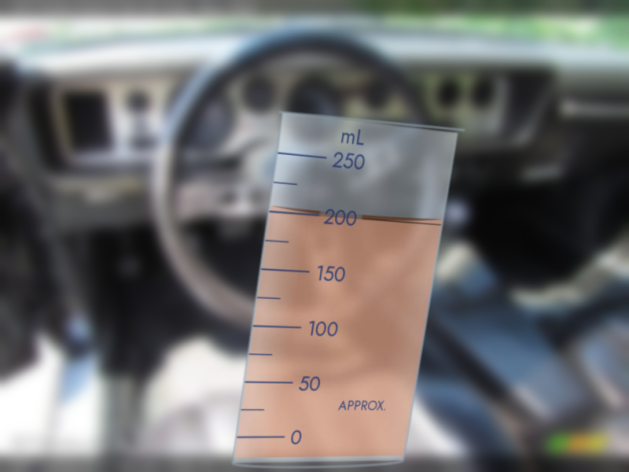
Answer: 200; mL
